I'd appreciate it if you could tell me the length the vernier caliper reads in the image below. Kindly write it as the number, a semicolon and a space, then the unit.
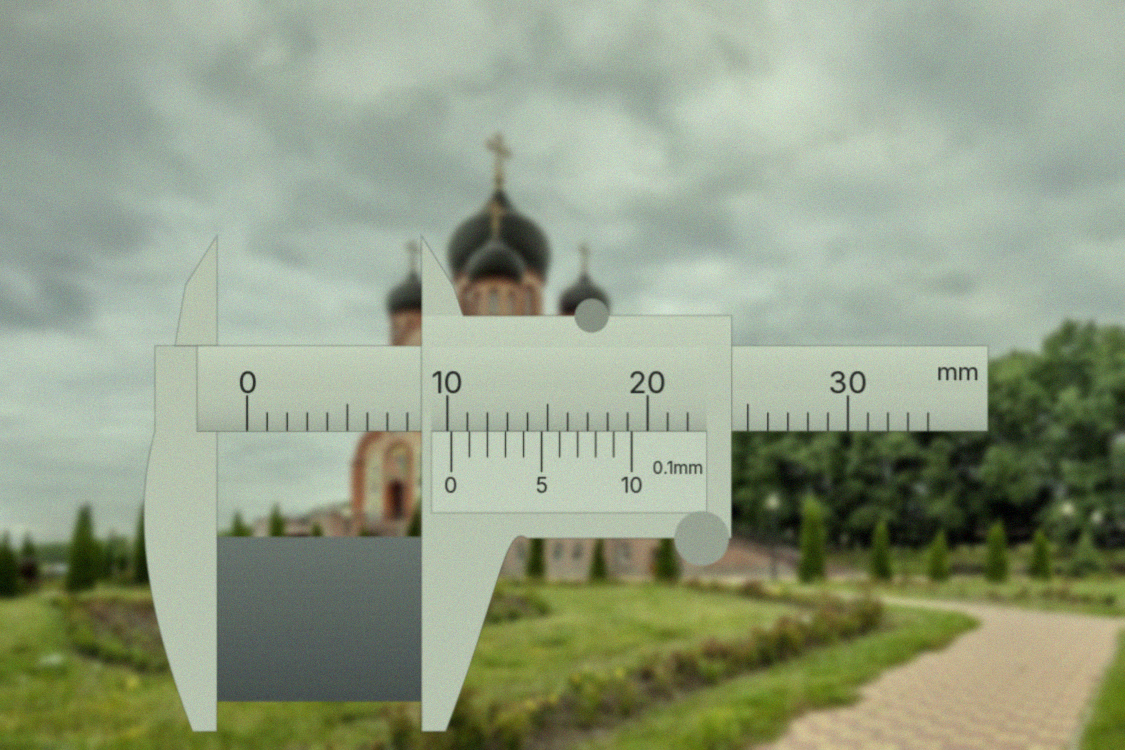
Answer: 10.2; mm
